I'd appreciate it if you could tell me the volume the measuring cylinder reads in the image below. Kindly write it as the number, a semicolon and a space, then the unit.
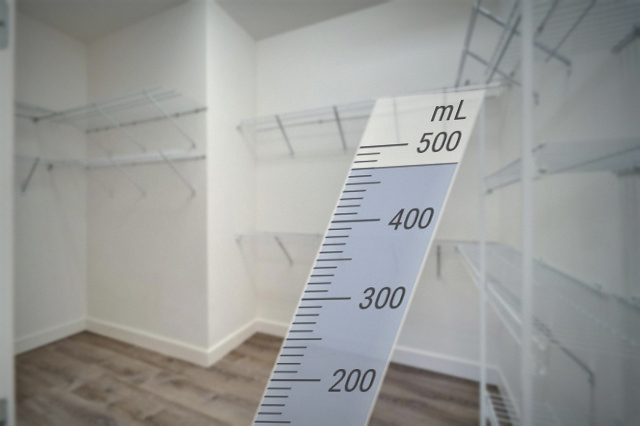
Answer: 470; mL
